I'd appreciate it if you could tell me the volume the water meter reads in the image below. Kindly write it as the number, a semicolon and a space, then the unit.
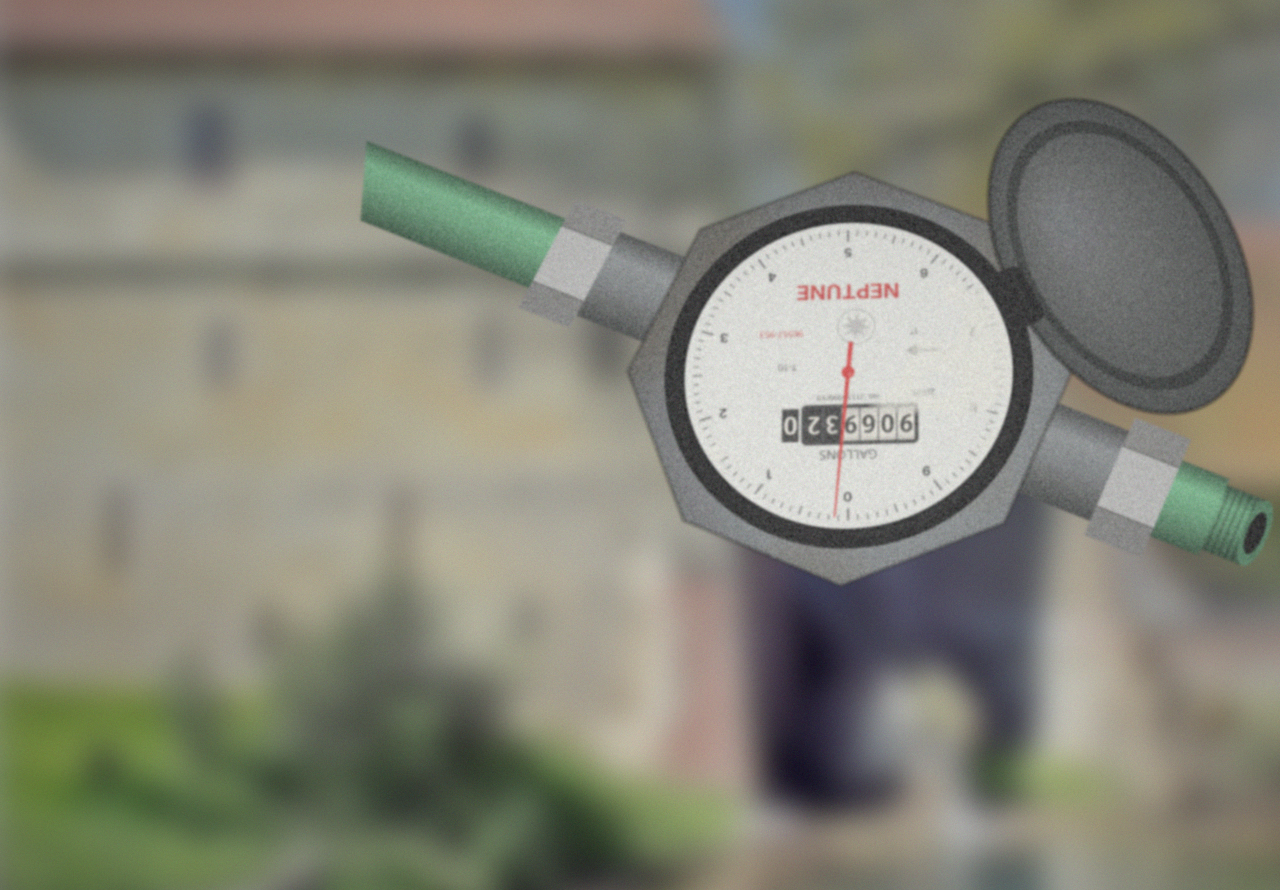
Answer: 9069320.1; gal
